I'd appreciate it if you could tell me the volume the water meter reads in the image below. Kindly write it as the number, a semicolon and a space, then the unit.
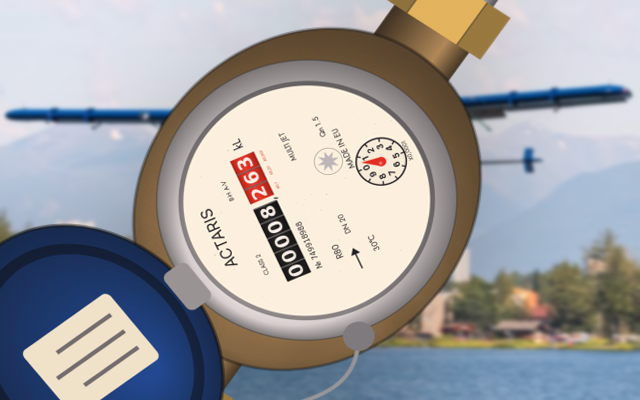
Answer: 8.2630; kL
